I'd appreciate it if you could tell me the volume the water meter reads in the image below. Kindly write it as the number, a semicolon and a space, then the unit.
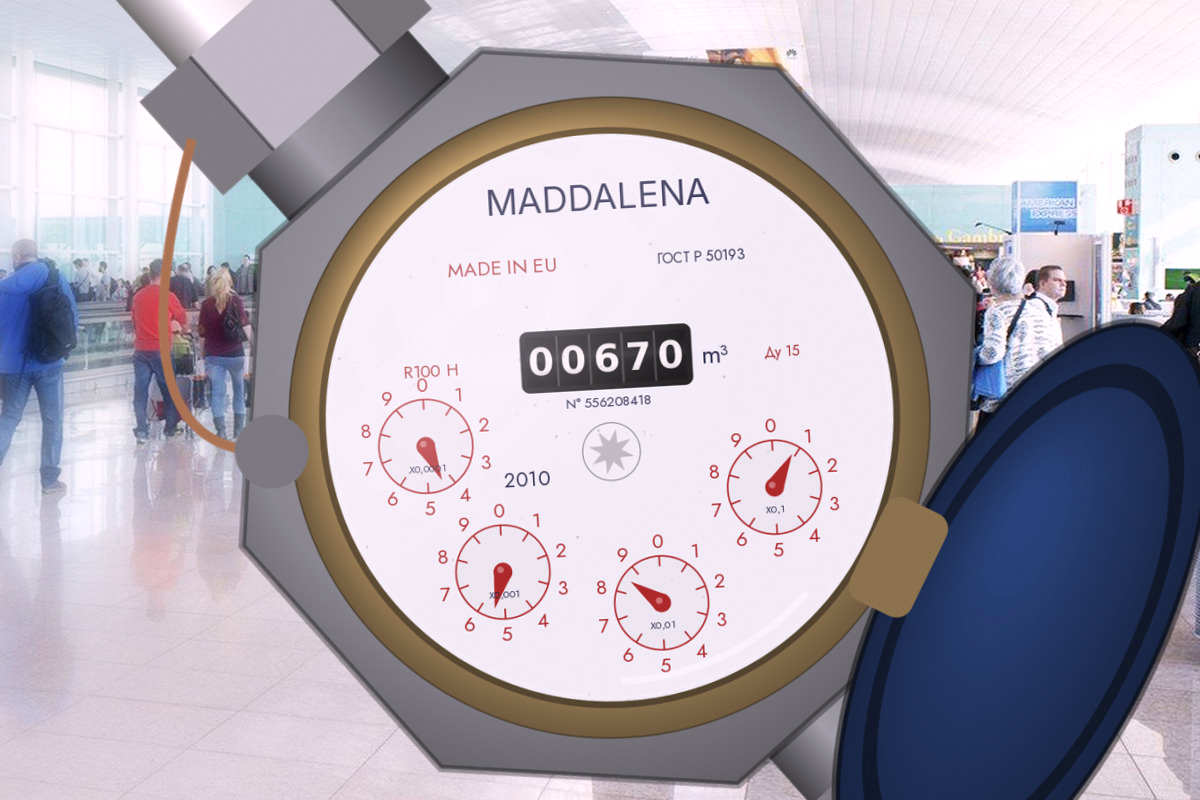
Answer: 670.0854; m³
